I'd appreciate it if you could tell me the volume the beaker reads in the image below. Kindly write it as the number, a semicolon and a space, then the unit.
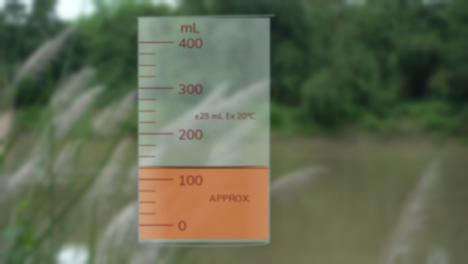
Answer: 125; mL
